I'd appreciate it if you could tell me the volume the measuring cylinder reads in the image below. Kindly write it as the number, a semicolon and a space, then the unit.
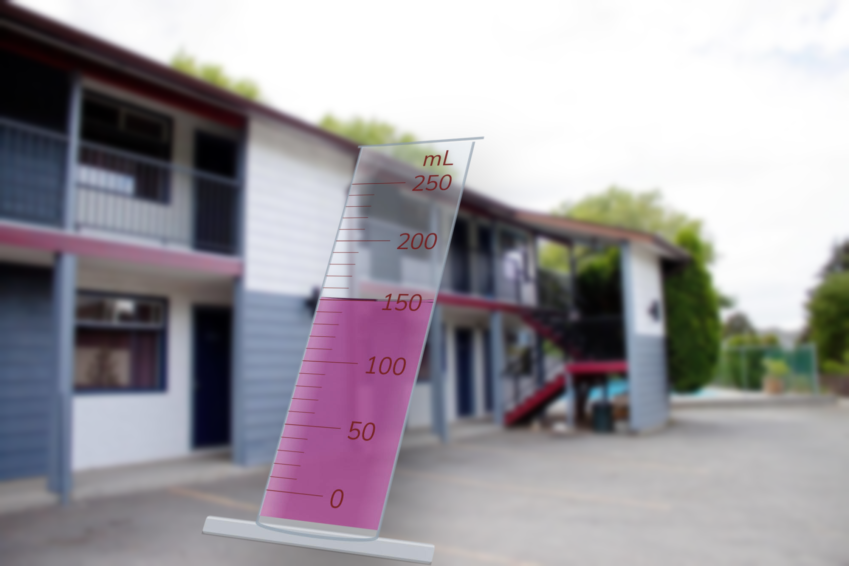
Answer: 150; mL
